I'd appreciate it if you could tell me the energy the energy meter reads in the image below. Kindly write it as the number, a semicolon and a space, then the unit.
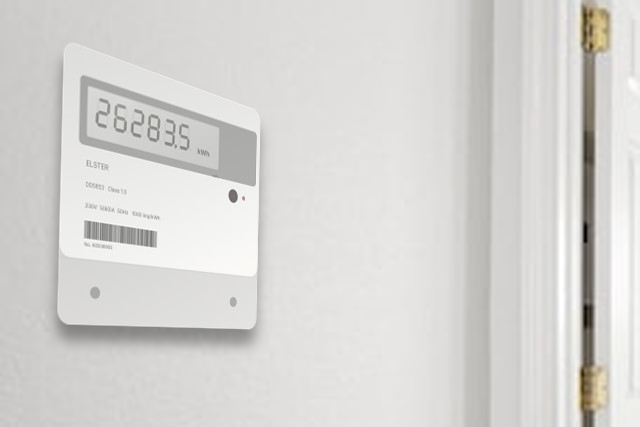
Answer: 26283.5; kWh
